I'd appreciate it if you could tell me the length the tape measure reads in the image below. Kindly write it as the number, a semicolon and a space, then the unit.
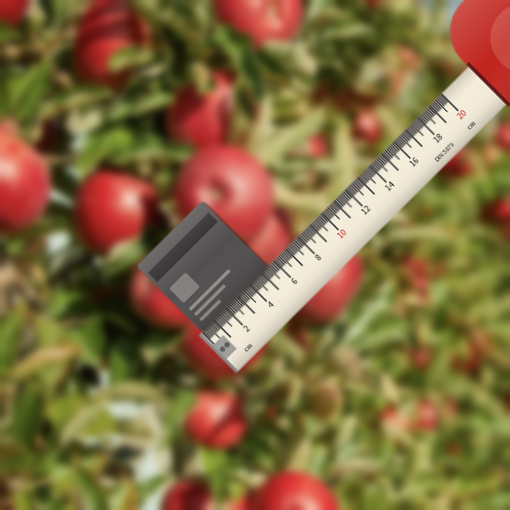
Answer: 5.5; cm
